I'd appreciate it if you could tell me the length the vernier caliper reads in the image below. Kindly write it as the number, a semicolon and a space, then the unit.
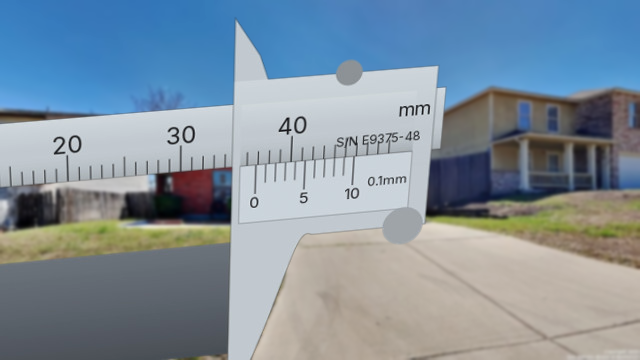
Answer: 36.8; mm
